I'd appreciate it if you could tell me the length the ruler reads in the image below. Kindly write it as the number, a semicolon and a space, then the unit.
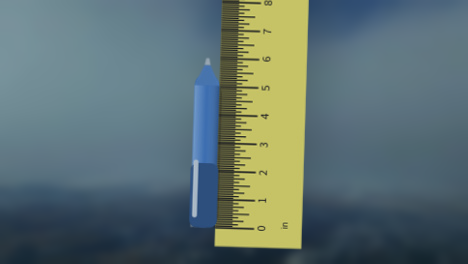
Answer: 6; in
